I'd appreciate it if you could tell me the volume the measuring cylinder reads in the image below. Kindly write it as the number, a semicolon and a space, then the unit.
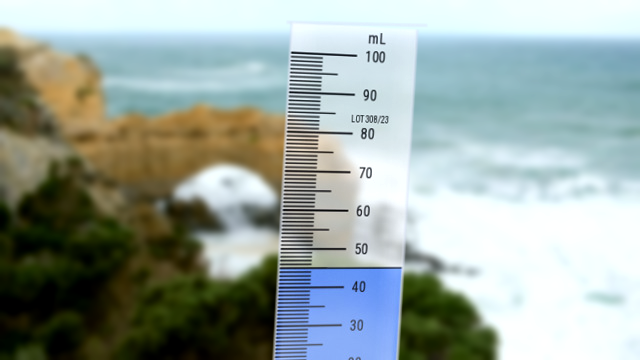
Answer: 45; mL
